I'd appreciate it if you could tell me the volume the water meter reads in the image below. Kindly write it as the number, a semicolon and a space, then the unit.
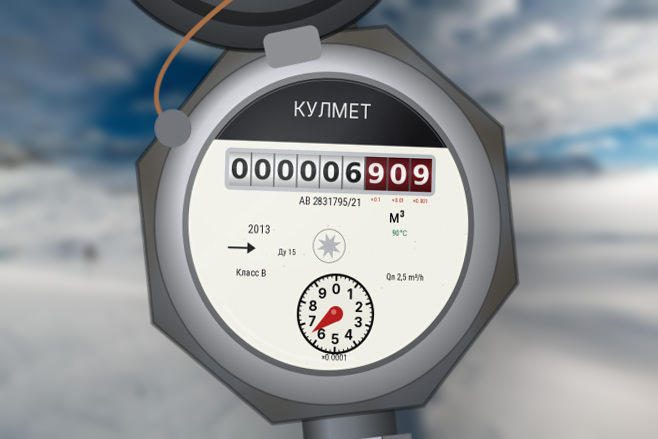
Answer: 6.9096; m³
